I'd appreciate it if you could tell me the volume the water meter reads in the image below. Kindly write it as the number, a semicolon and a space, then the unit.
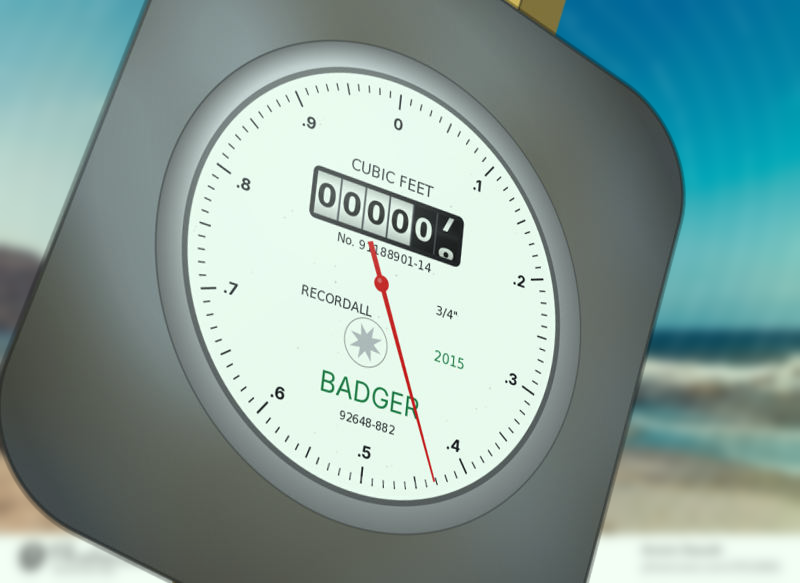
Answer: 7.43; ft³
